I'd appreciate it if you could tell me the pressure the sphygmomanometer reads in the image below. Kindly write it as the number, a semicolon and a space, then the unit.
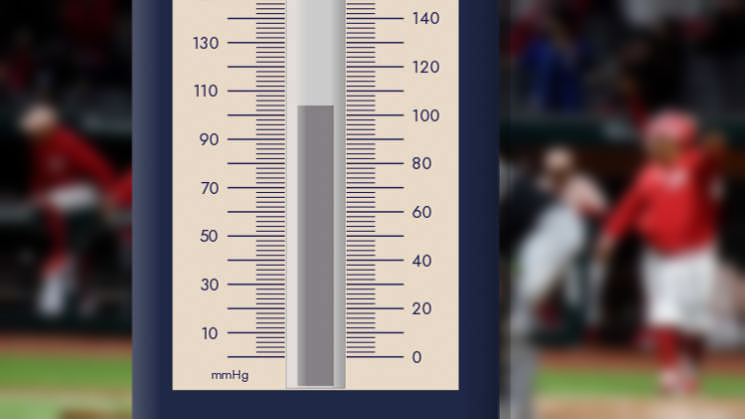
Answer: 104; mmHg
